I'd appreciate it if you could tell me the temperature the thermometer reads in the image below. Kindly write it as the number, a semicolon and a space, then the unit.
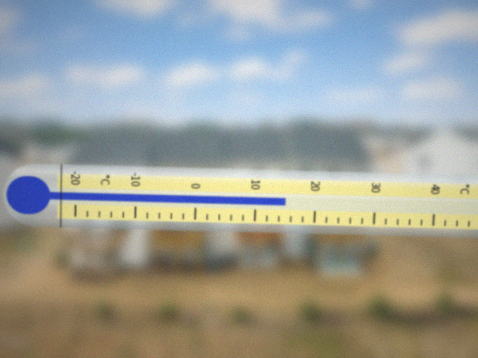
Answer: 15; °C
